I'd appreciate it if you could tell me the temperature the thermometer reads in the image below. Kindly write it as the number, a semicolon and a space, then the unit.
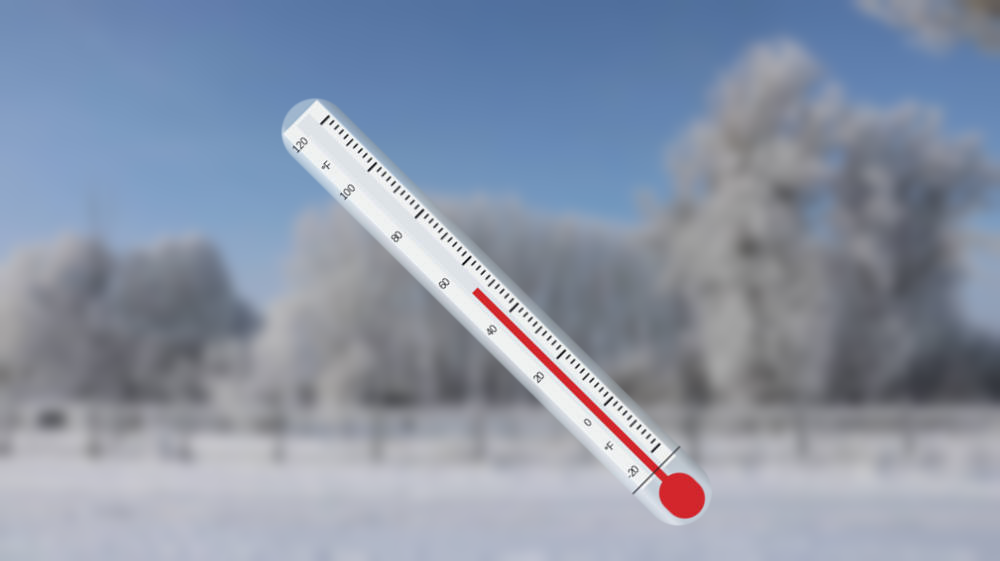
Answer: 52; °F
